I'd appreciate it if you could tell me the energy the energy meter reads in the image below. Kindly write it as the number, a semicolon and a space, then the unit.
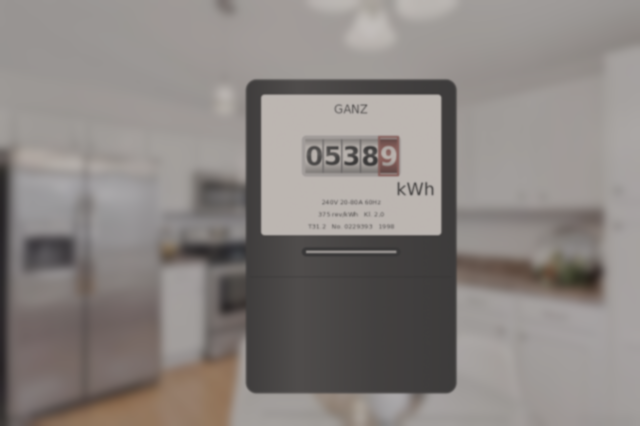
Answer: 538.9; kWh
